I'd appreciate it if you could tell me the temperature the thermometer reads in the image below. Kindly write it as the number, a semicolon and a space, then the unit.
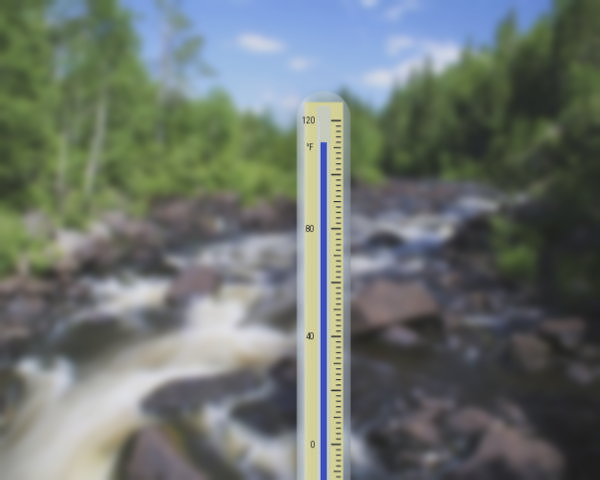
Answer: 112; °F
